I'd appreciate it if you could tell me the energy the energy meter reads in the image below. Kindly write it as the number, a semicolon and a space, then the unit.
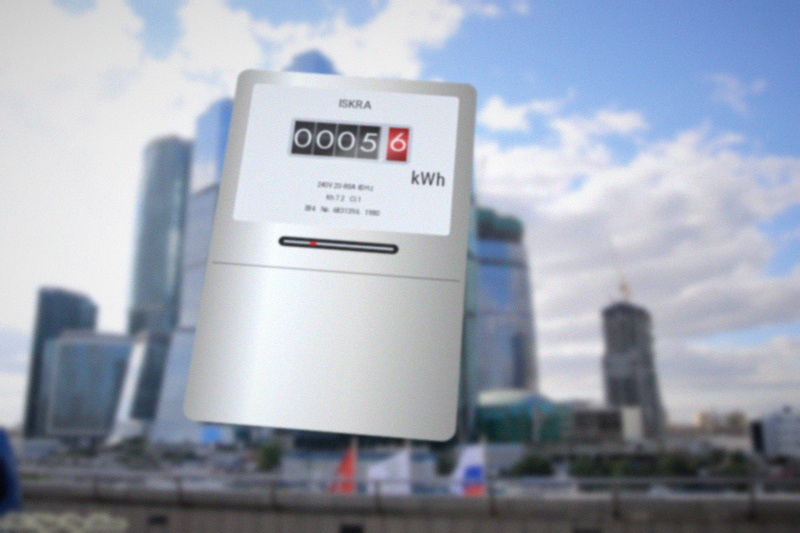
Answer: 5.6; kWh
